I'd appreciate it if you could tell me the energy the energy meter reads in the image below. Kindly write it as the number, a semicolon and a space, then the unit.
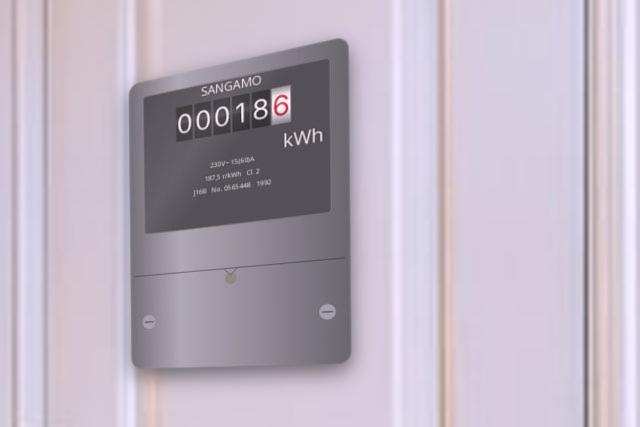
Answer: 18.6; kWh
